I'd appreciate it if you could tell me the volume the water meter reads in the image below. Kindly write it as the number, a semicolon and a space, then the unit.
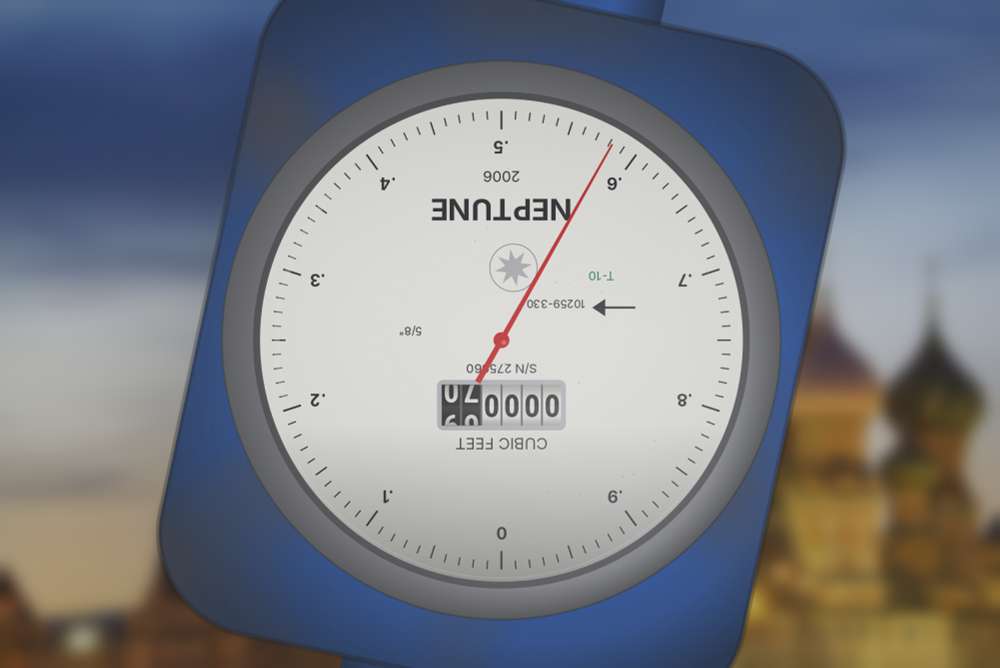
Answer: 69.58; ft³
